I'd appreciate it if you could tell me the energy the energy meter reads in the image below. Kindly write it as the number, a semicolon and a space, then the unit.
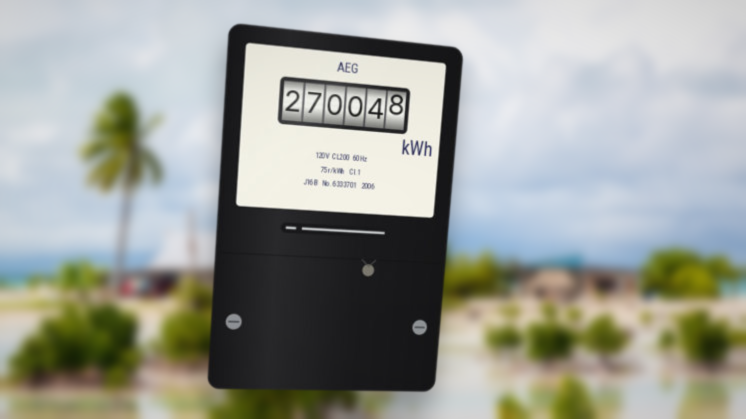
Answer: 270048; kWh
